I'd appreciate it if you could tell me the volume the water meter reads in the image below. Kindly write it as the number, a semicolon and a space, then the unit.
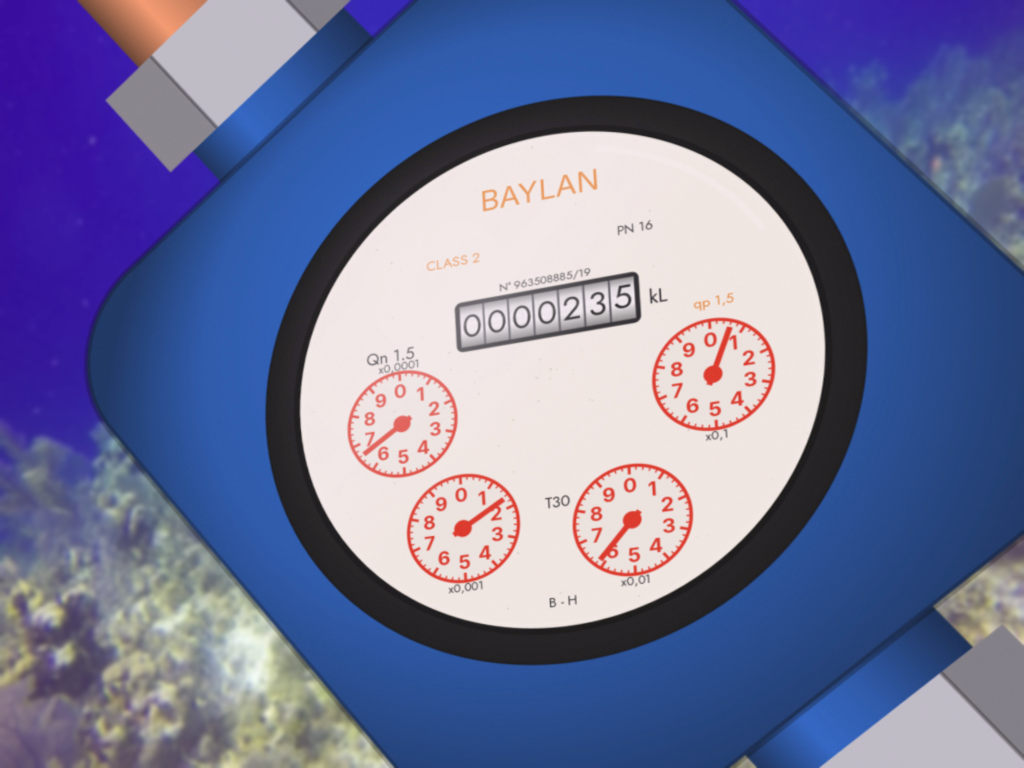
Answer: 235.0616; kL
